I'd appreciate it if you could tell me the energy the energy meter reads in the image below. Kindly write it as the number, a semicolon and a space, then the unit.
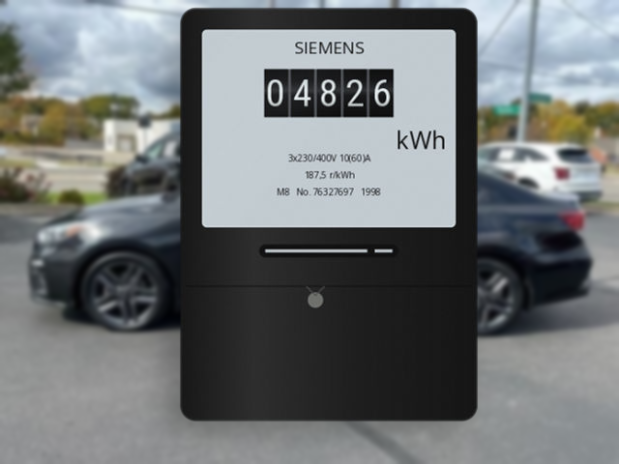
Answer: 4826; kWh
